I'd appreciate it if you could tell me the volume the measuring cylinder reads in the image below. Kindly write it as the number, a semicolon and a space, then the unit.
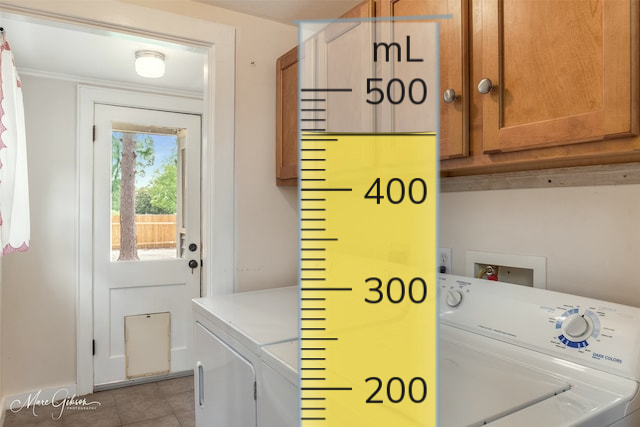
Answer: 455; mL
